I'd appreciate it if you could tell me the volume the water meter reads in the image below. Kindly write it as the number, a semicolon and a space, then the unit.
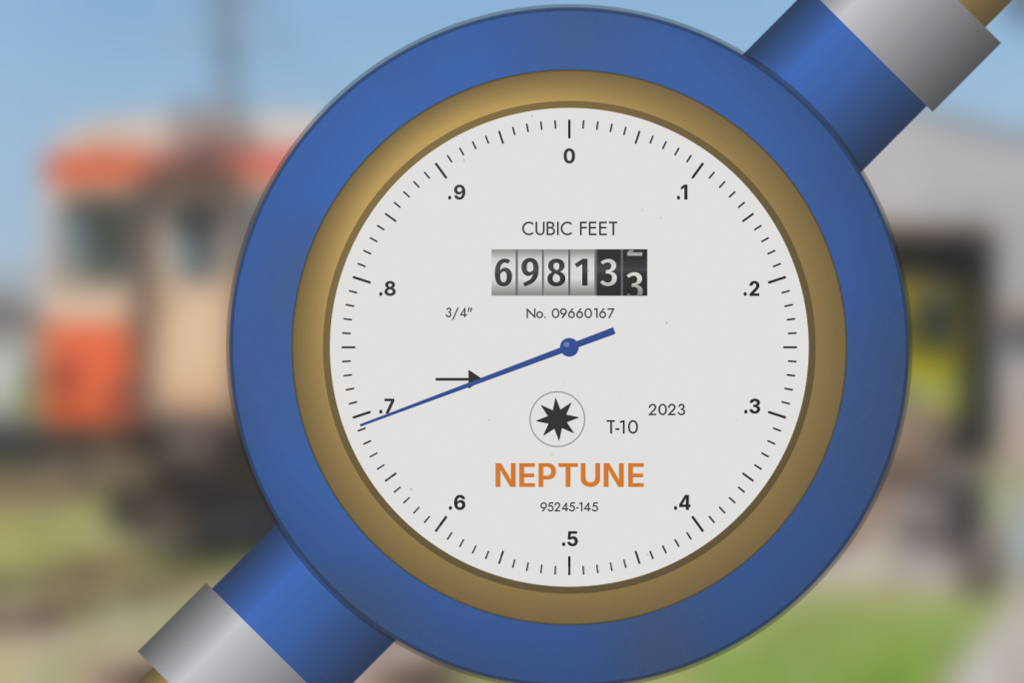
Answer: 698132.69; ft³
